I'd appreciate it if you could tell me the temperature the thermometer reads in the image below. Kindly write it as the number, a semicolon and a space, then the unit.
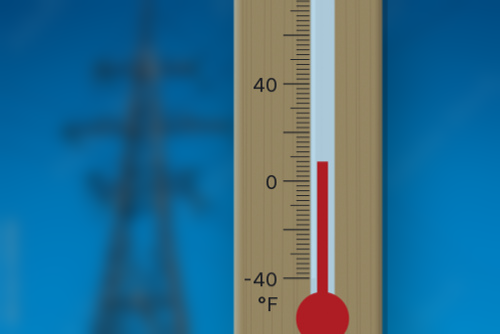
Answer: 8; °F
